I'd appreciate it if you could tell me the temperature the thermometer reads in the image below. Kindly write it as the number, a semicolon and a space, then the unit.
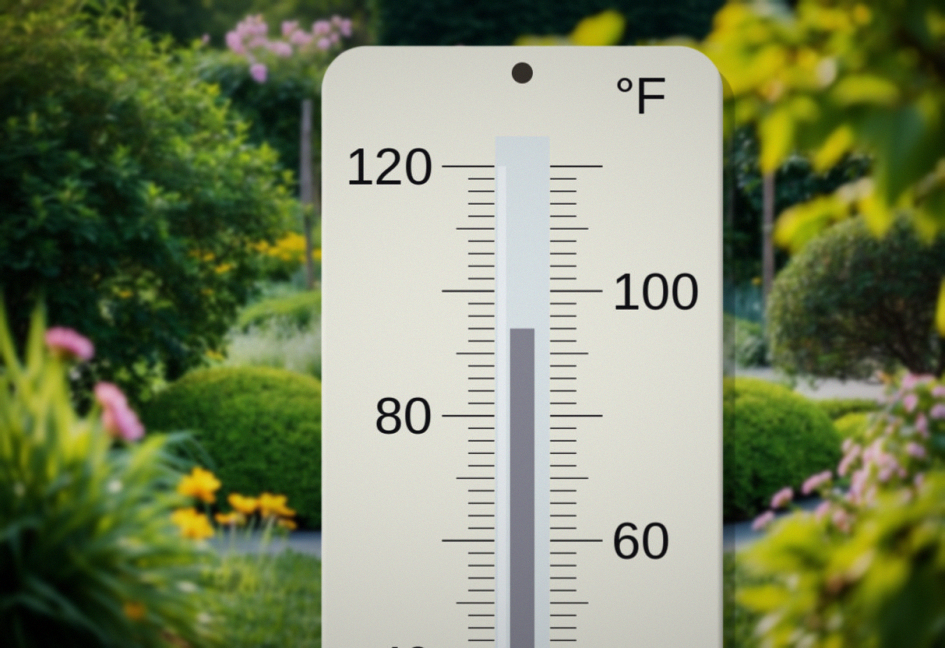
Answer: 94; °F
